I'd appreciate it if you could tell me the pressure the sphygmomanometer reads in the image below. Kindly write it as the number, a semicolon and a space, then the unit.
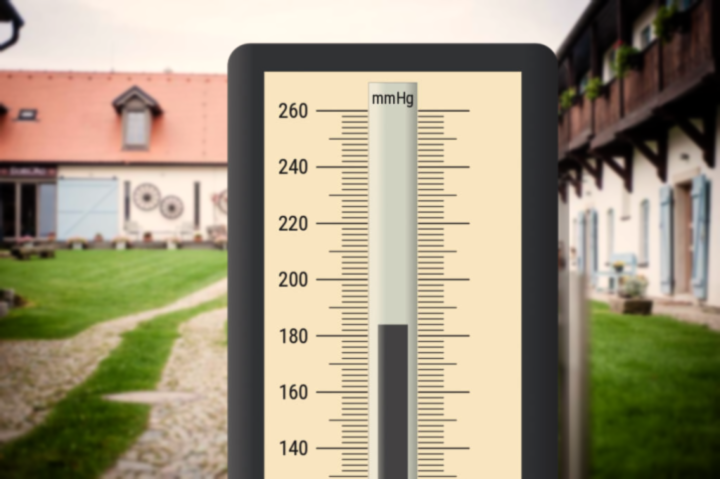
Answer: 184; mmHg
